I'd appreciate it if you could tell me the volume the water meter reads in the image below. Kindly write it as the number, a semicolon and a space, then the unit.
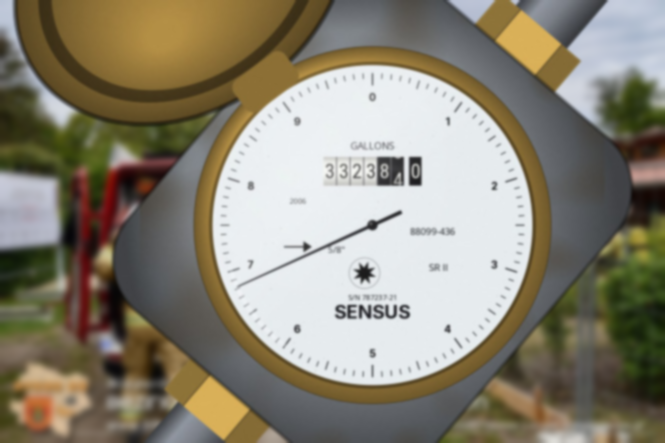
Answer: 3323836.8; gal
